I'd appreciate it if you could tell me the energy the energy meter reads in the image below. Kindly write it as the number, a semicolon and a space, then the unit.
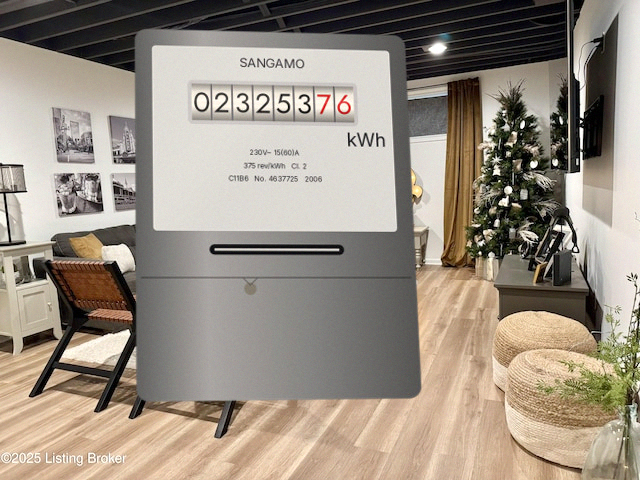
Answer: 23253.76; kWh
